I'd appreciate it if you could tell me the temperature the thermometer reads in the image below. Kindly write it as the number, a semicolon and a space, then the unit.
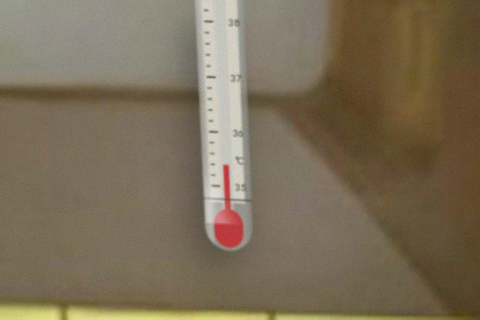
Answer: 35.4; °C
